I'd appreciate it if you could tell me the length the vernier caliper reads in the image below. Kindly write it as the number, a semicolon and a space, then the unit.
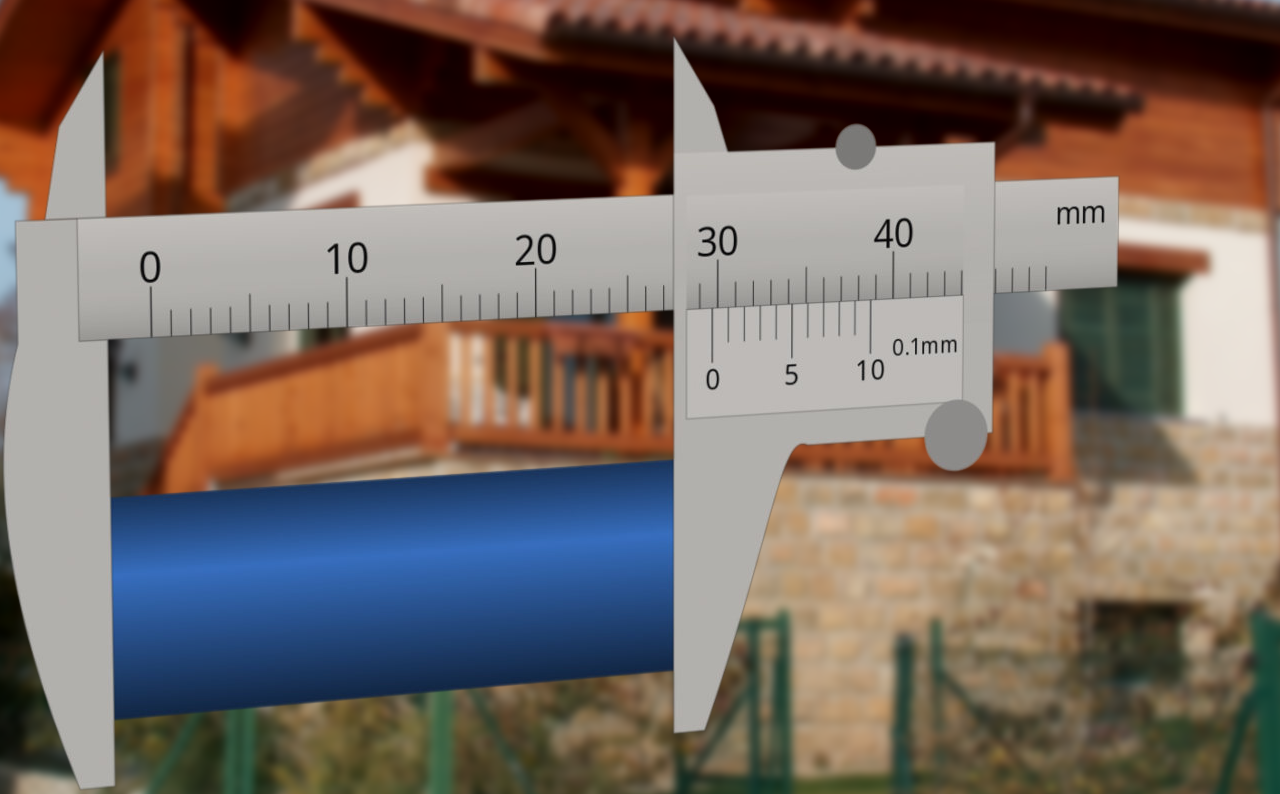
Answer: 29.7; mm
